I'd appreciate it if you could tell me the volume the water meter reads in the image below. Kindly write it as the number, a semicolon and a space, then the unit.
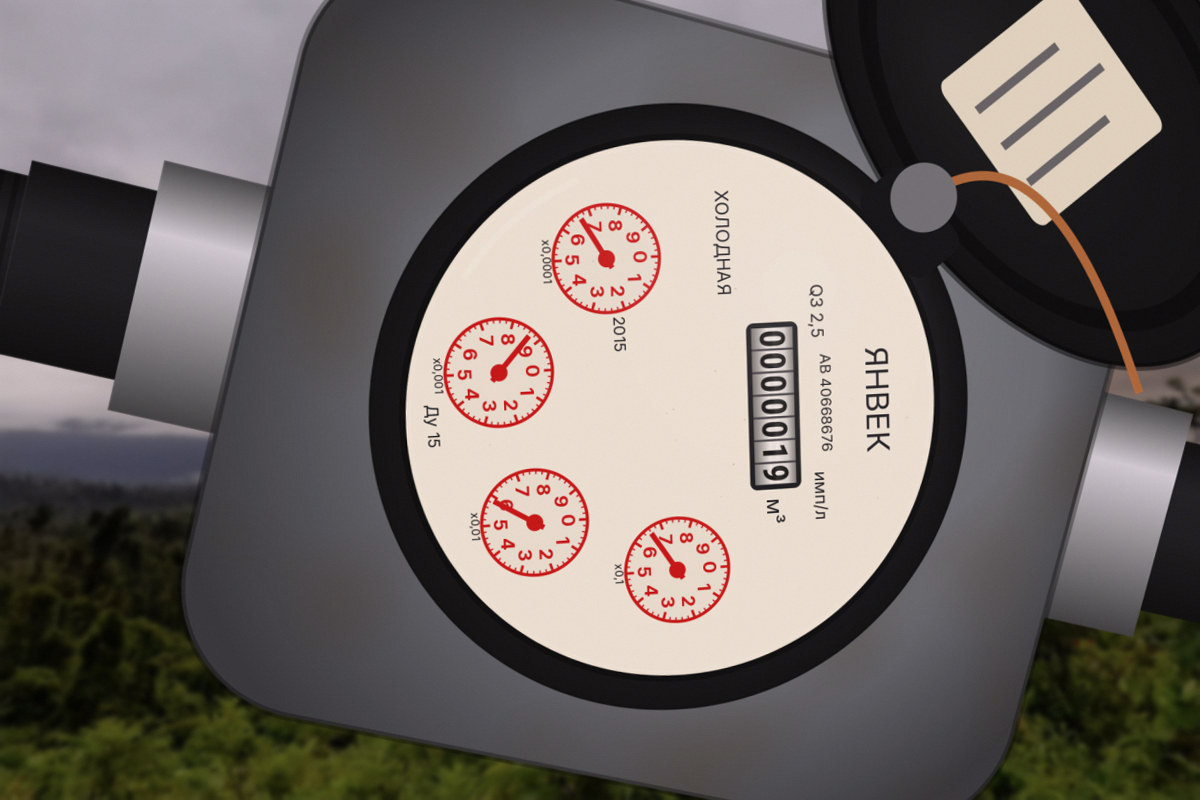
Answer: 19.6586; m³
